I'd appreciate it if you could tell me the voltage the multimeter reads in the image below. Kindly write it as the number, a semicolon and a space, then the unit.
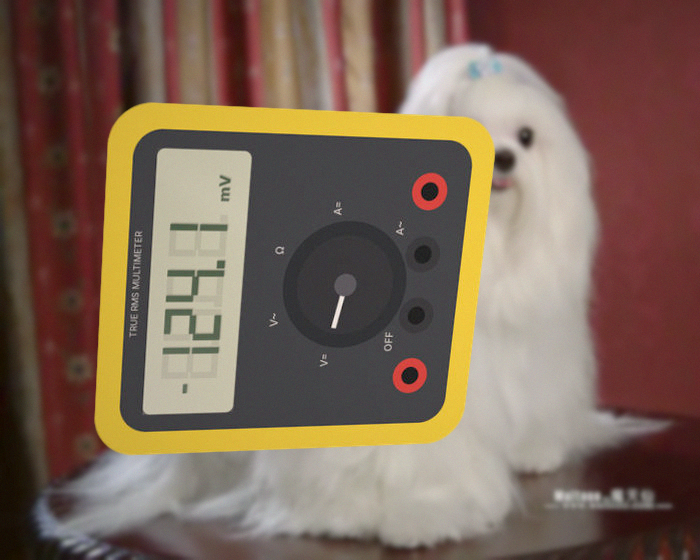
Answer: -124.1; mV
